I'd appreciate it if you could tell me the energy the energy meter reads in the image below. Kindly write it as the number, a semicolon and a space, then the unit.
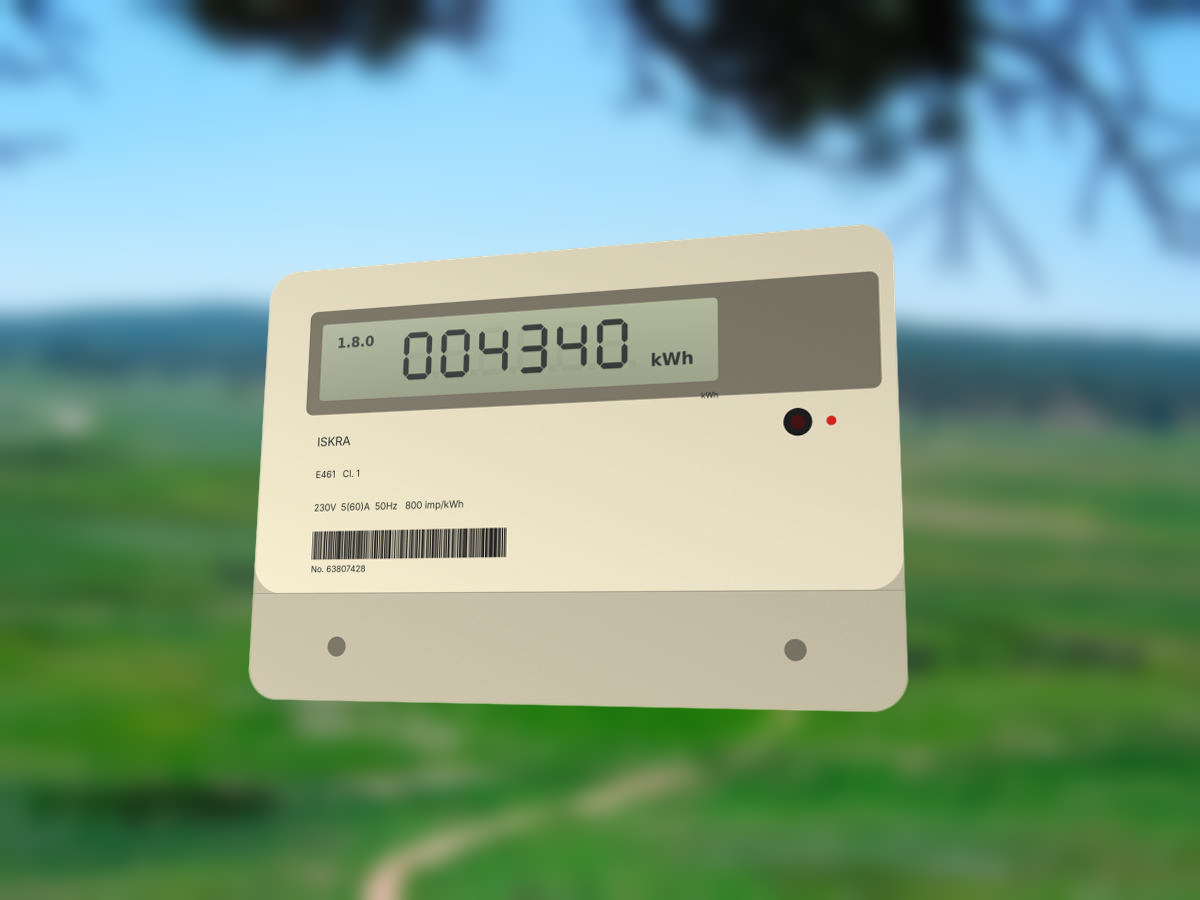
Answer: 4340; kWh
